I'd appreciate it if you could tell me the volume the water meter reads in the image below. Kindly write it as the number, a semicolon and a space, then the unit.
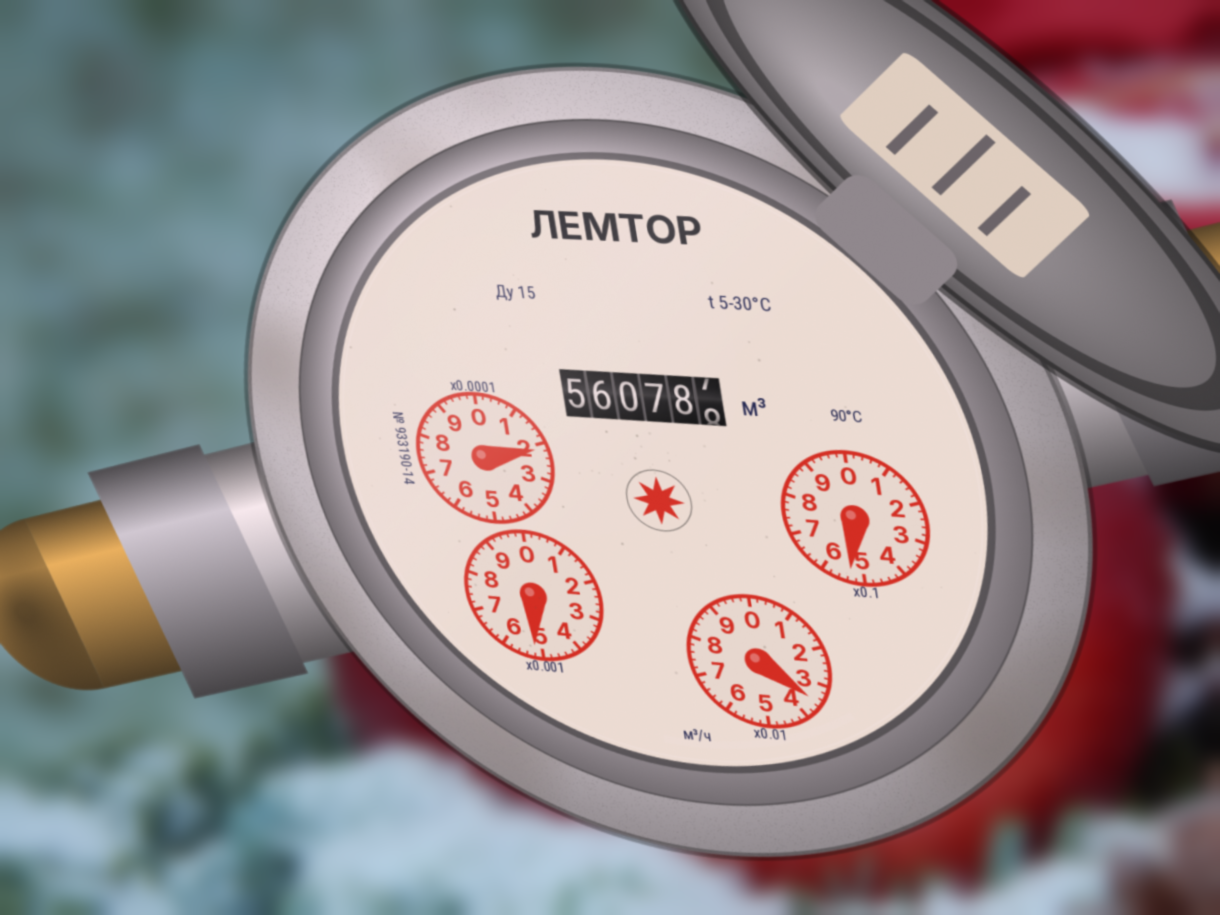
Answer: 560787.5352; m³
